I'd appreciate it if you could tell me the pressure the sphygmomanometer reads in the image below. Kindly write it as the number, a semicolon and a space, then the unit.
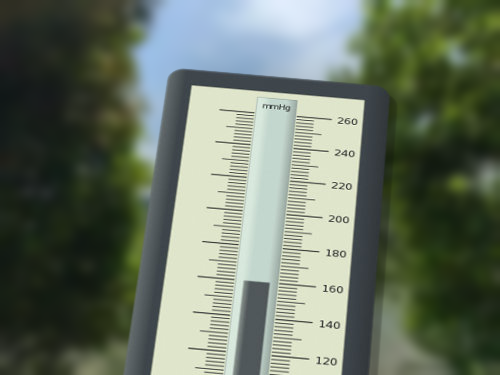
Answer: 160; mmHg
